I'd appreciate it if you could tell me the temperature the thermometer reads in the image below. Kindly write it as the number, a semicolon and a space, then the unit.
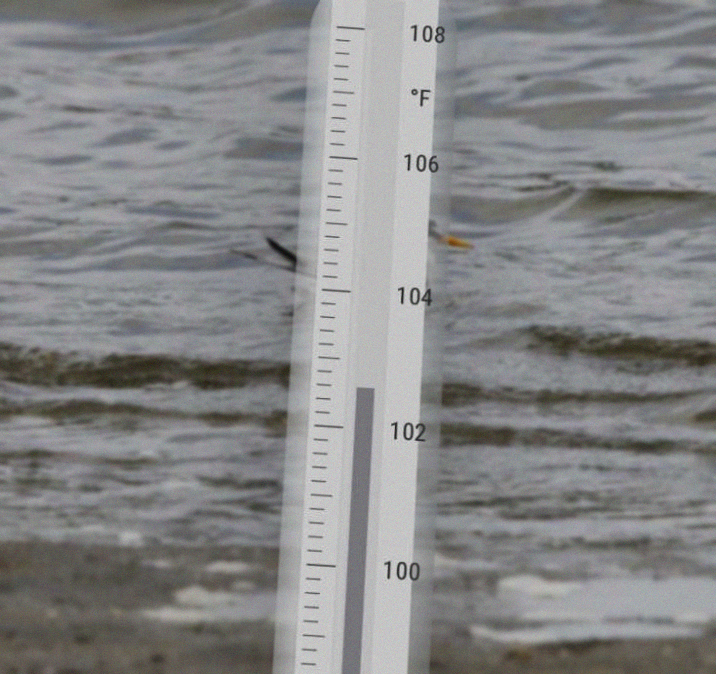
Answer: 102.6; °F
